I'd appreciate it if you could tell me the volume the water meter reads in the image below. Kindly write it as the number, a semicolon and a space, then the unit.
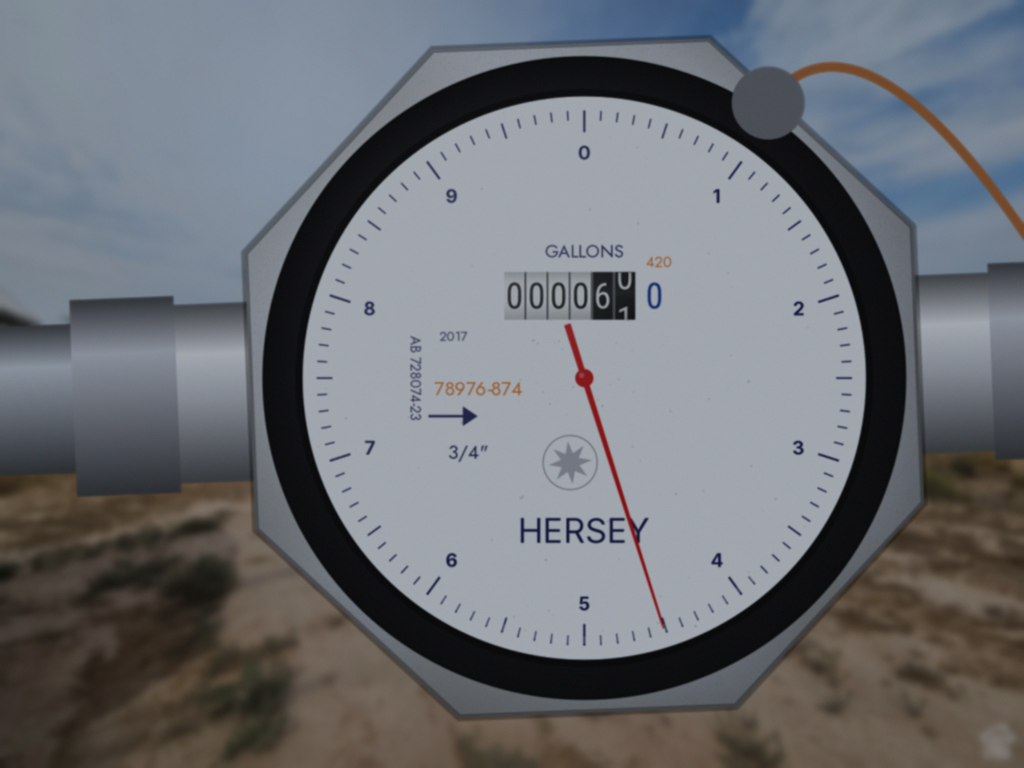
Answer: 604.5; gal
